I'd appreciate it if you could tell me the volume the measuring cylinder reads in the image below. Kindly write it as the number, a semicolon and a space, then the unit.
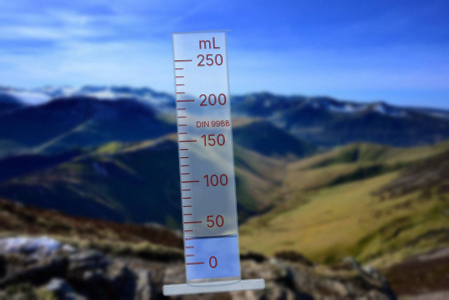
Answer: 30; mL
